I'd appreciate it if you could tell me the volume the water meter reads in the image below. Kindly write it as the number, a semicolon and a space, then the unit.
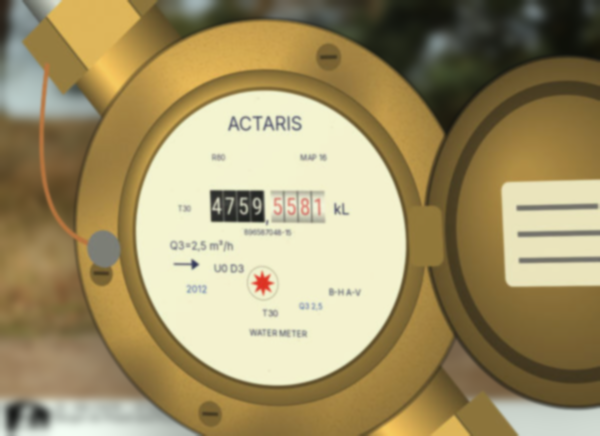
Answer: 4759.5581; kL
